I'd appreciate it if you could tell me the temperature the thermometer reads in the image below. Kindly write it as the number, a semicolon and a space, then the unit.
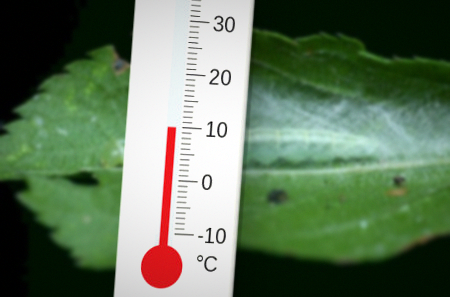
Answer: 10; °C
